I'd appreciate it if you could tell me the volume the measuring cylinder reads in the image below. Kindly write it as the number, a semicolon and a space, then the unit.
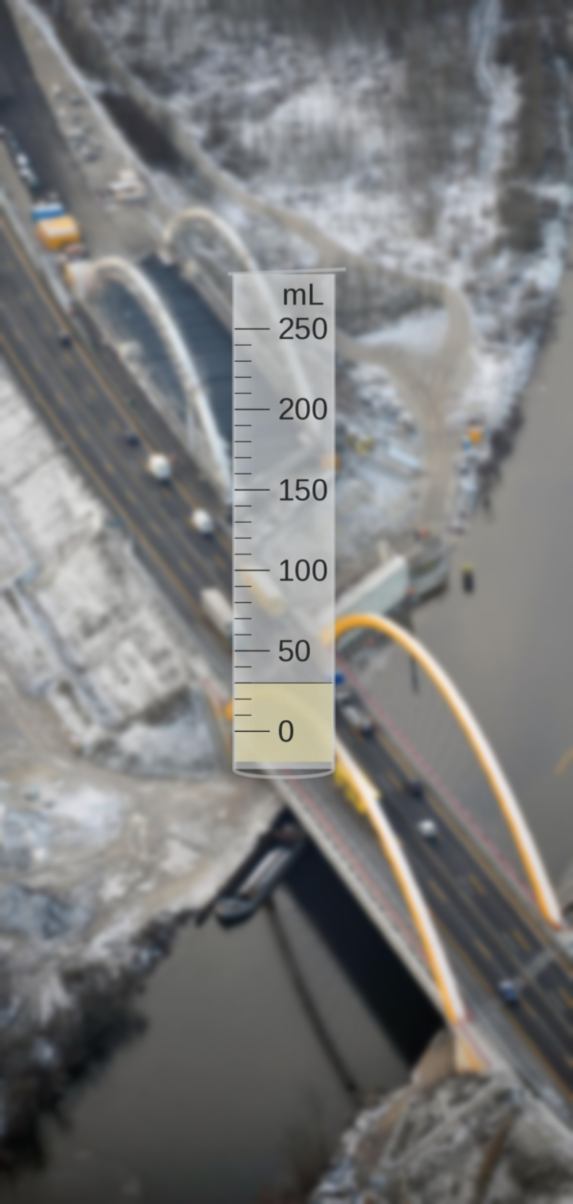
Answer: 30; mL
